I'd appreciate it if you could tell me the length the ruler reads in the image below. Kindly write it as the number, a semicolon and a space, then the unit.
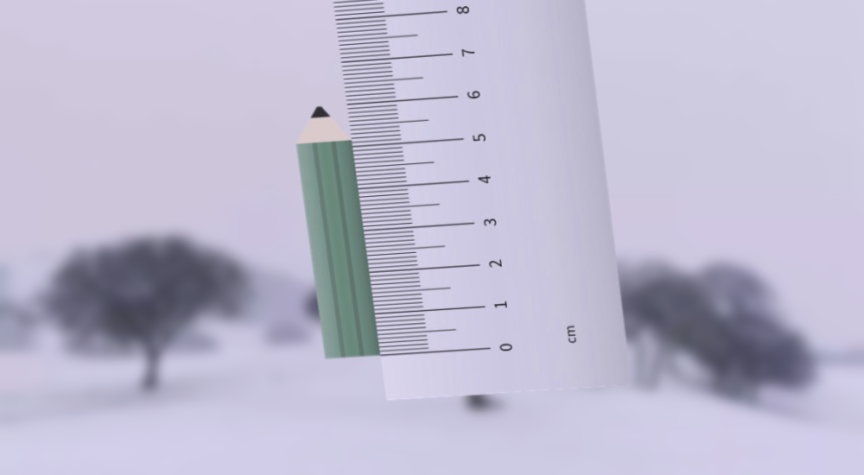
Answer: 6; cm
